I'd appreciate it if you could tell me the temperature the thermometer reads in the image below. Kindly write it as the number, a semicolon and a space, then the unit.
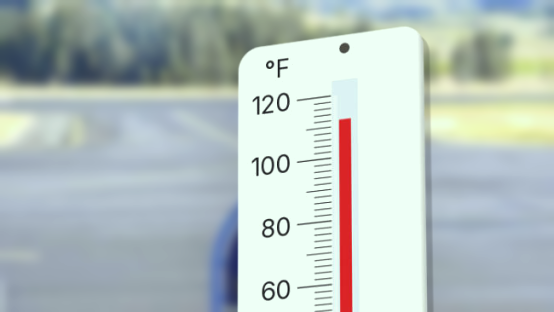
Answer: 112; °F
